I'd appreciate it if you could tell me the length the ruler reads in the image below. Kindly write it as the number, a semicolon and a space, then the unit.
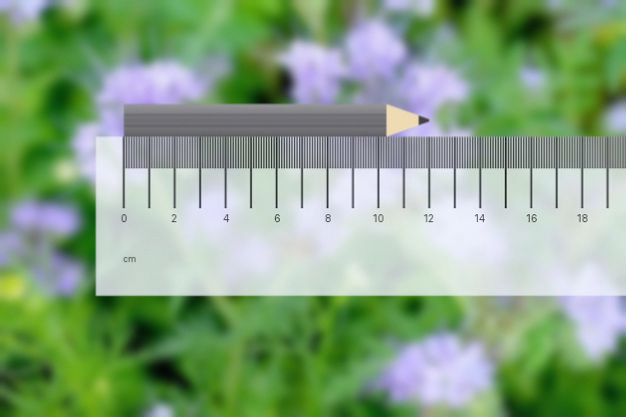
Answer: 12; cm
